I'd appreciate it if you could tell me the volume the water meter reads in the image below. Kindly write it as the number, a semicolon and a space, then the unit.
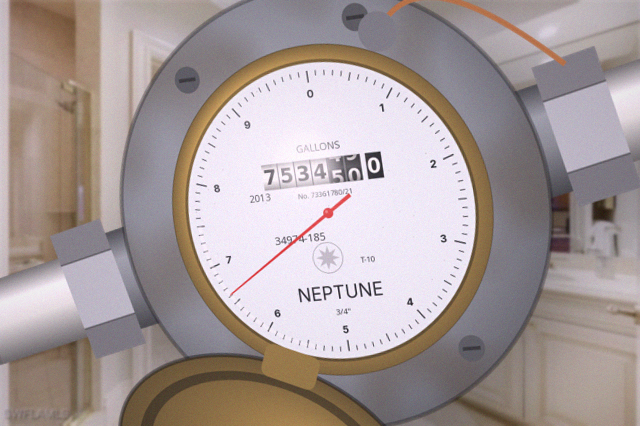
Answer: 7534496.6; gal
